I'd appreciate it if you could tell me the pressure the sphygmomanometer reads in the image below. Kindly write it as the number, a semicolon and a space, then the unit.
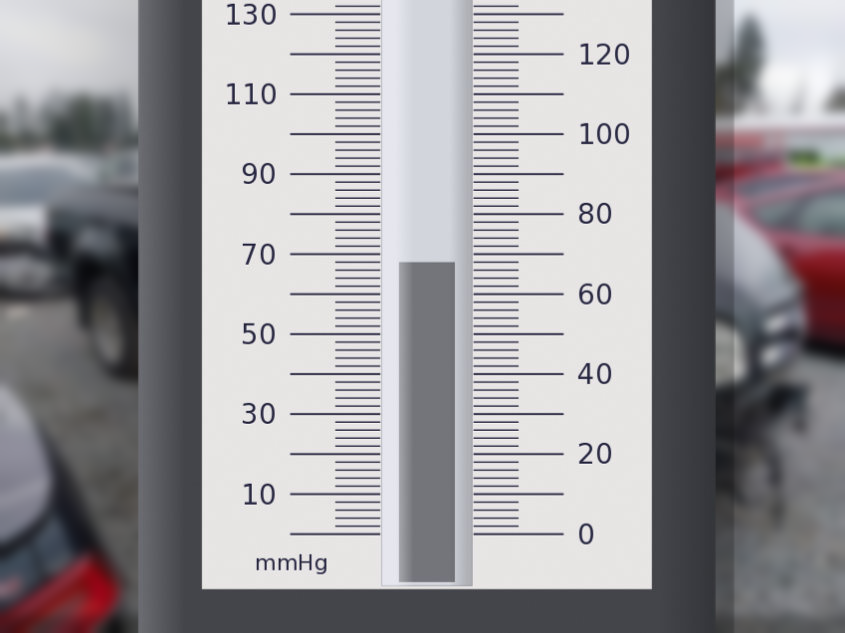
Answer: 68; mmHg
